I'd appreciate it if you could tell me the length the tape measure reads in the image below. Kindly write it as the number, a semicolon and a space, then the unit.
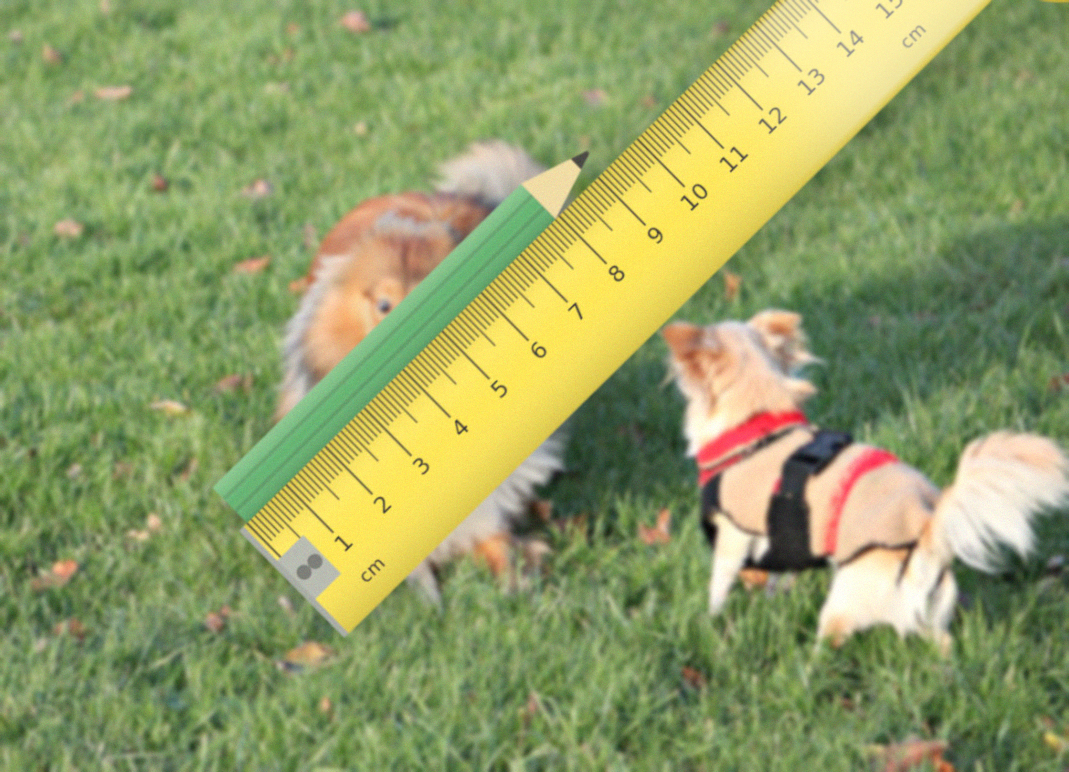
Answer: 9.2; cm
